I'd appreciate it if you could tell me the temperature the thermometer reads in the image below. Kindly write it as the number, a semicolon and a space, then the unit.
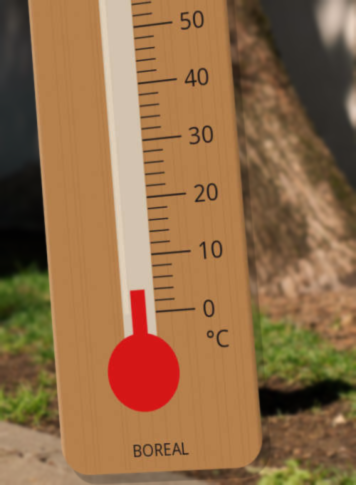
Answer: 4; °C
